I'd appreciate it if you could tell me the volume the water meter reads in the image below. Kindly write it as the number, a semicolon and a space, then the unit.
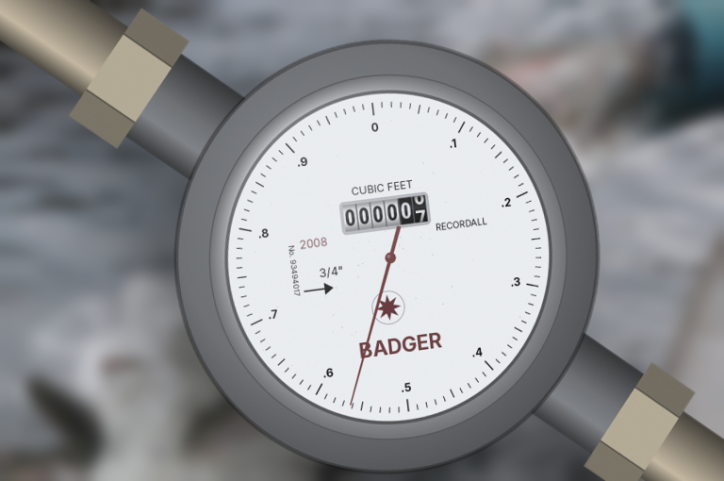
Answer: 6.56; ft³
